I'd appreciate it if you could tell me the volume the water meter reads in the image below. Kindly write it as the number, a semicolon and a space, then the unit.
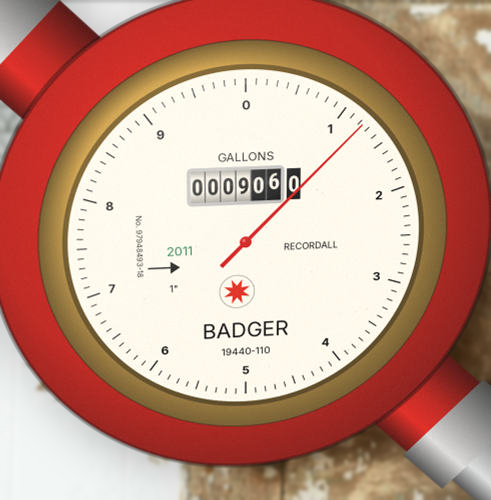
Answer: 9061.2; gal
